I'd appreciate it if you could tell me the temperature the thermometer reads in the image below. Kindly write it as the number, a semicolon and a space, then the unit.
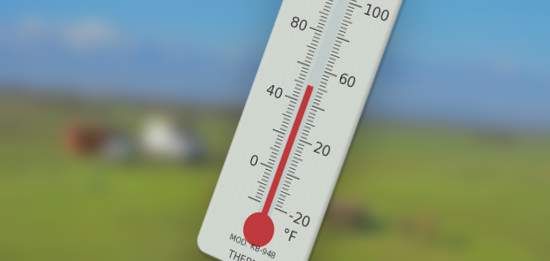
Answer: 50; °F
